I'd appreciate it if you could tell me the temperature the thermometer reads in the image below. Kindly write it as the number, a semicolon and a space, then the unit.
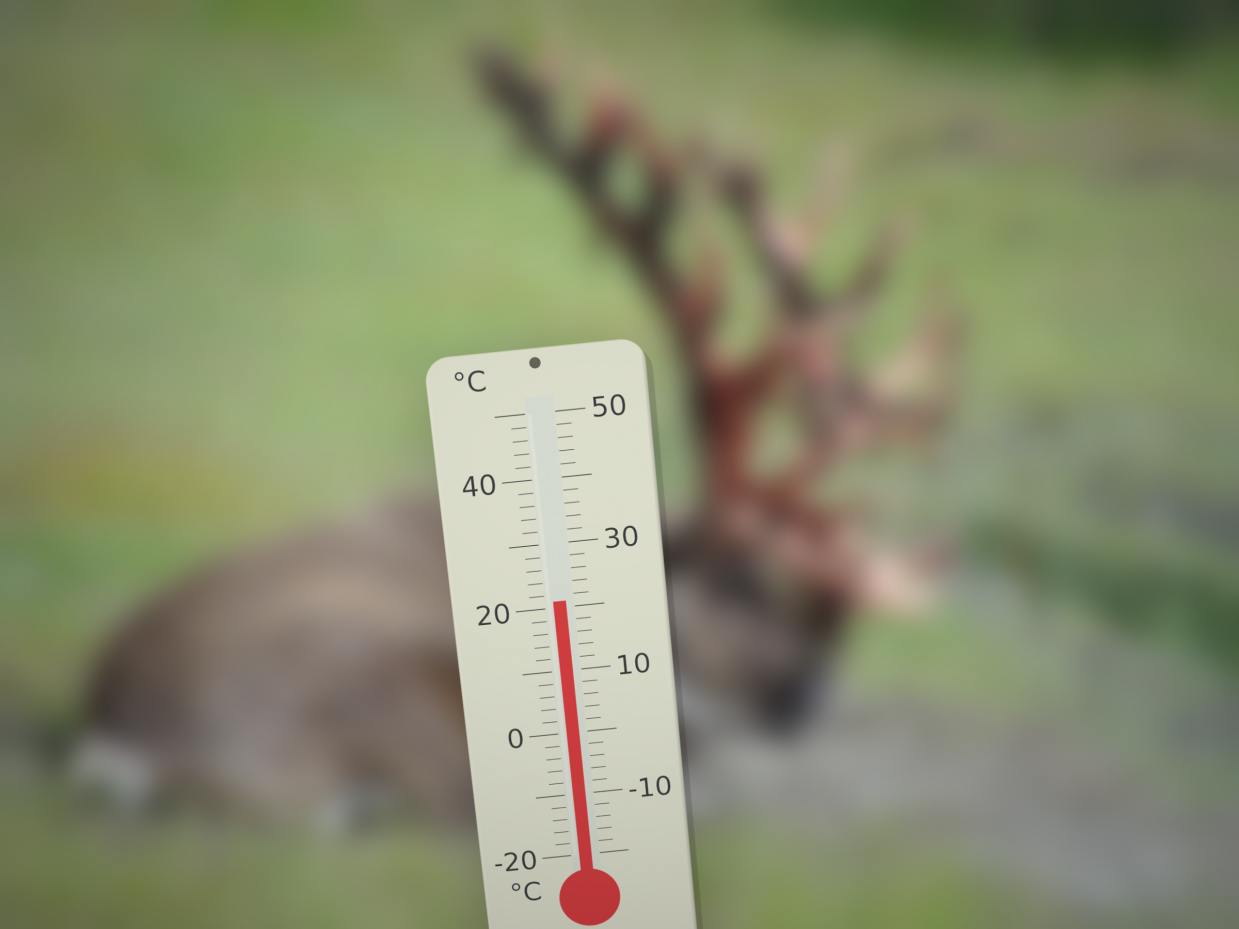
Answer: 21; °C
